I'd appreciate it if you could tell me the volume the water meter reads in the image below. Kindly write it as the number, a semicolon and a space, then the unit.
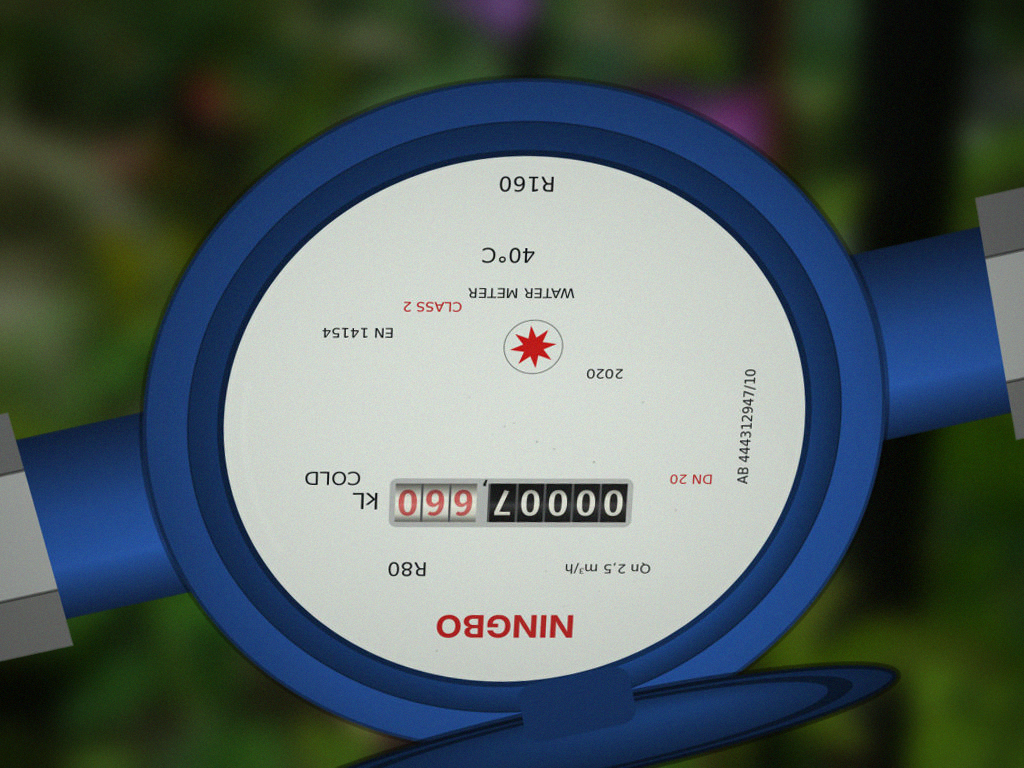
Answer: 7.660; kL
